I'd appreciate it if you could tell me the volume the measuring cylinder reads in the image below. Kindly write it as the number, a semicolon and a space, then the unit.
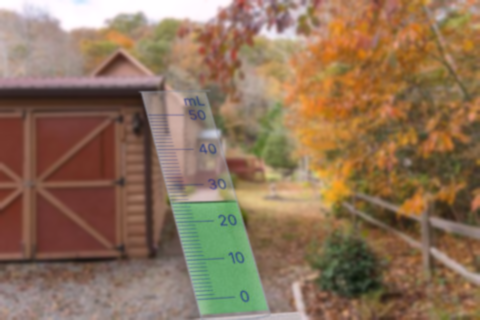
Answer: 25; mL
